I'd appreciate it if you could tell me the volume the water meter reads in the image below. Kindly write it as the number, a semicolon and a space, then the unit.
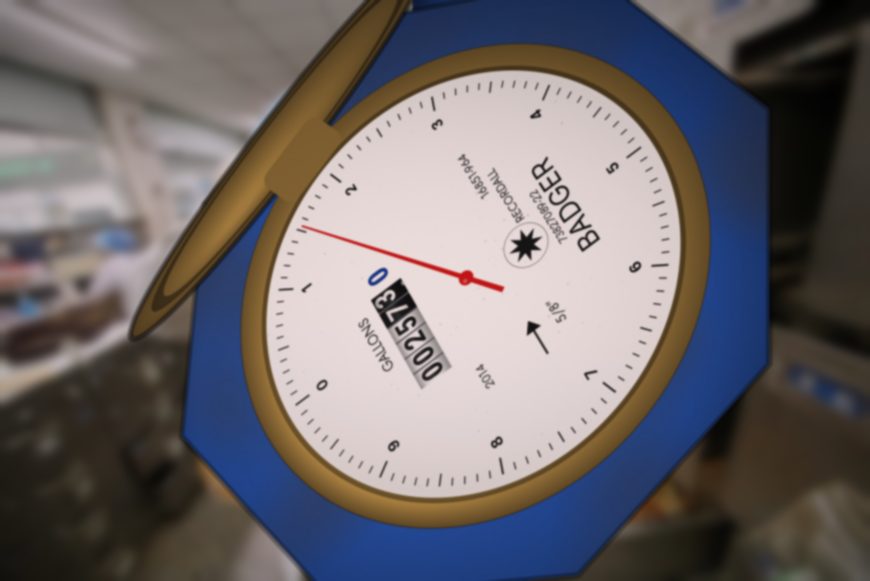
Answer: 25731.5; gal
